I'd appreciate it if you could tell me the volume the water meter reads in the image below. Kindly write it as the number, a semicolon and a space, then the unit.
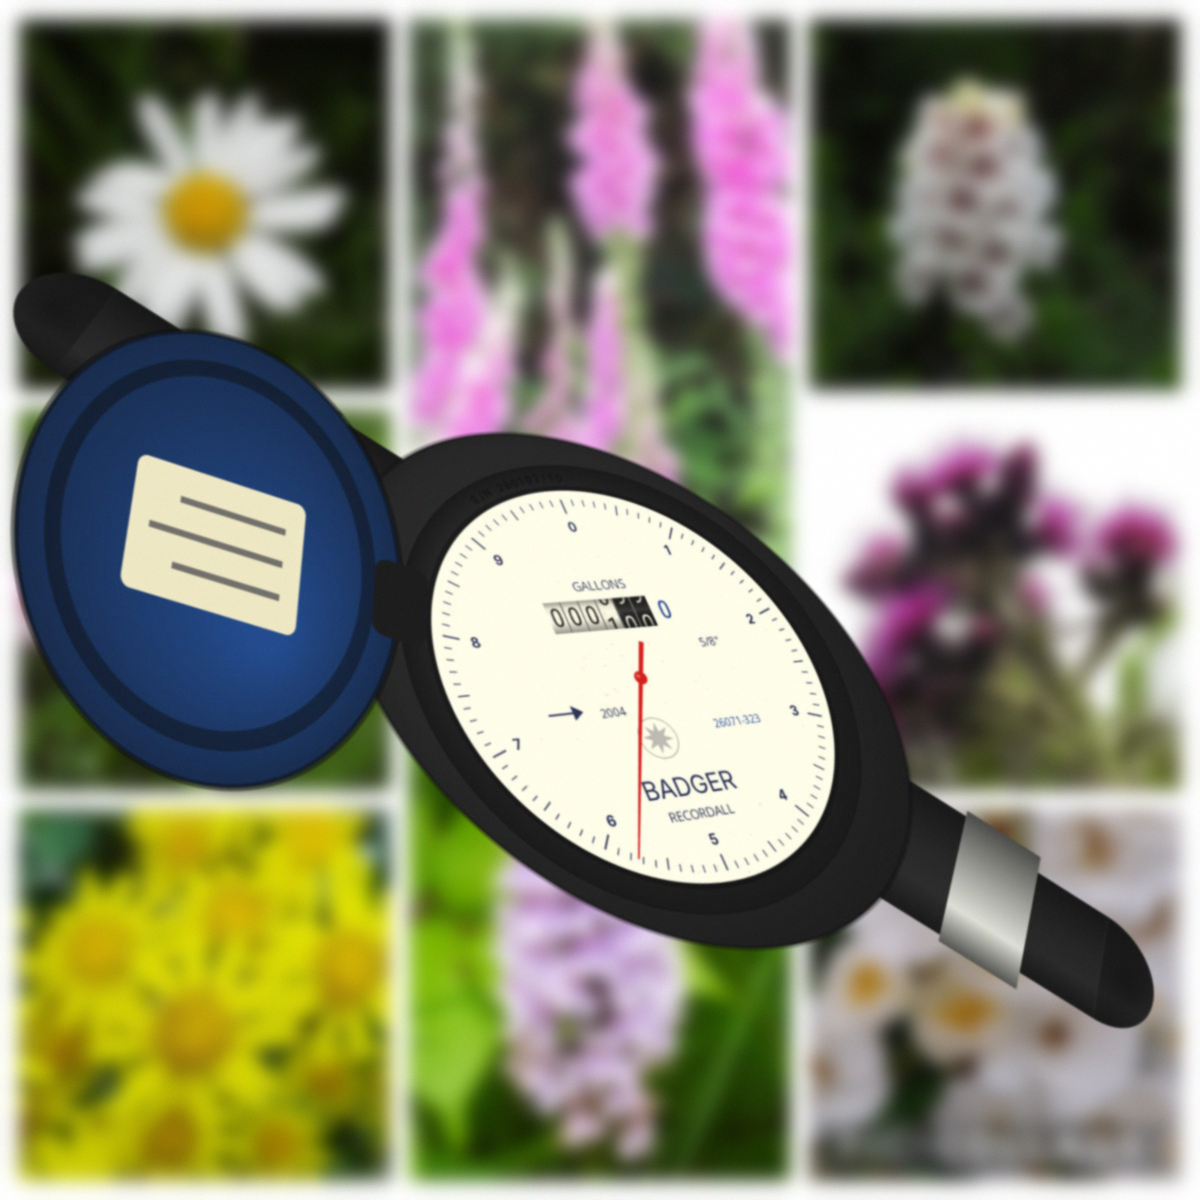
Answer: 995.7; gal
